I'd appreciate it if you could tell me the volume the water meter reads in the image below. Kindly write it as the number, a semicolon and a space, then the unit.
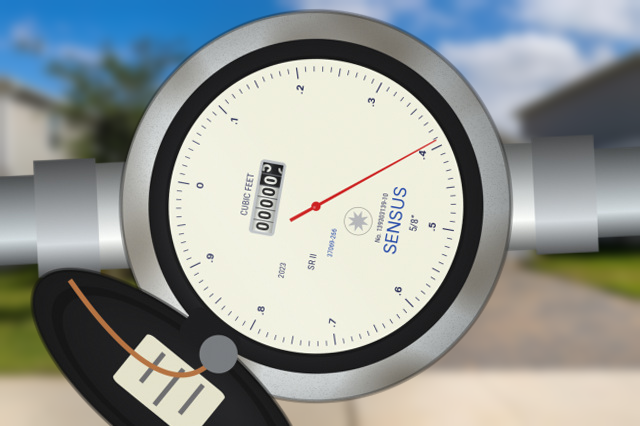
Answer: 5.39; ft³
